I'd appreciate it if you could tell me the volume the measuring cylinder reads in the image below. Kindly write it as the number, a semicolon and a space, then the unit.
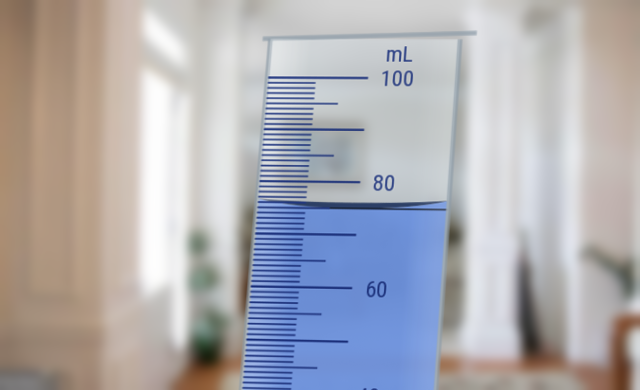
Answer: 75; mL
